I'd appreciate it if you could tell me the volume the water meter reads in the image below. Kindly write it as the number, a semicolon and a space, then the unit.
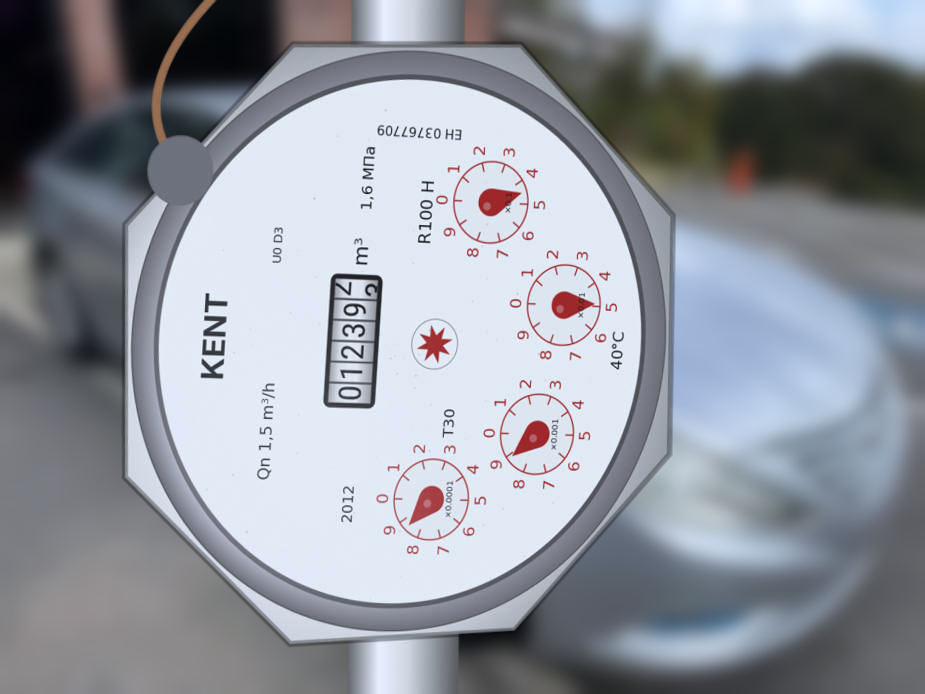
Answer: 12392.4488; m³
